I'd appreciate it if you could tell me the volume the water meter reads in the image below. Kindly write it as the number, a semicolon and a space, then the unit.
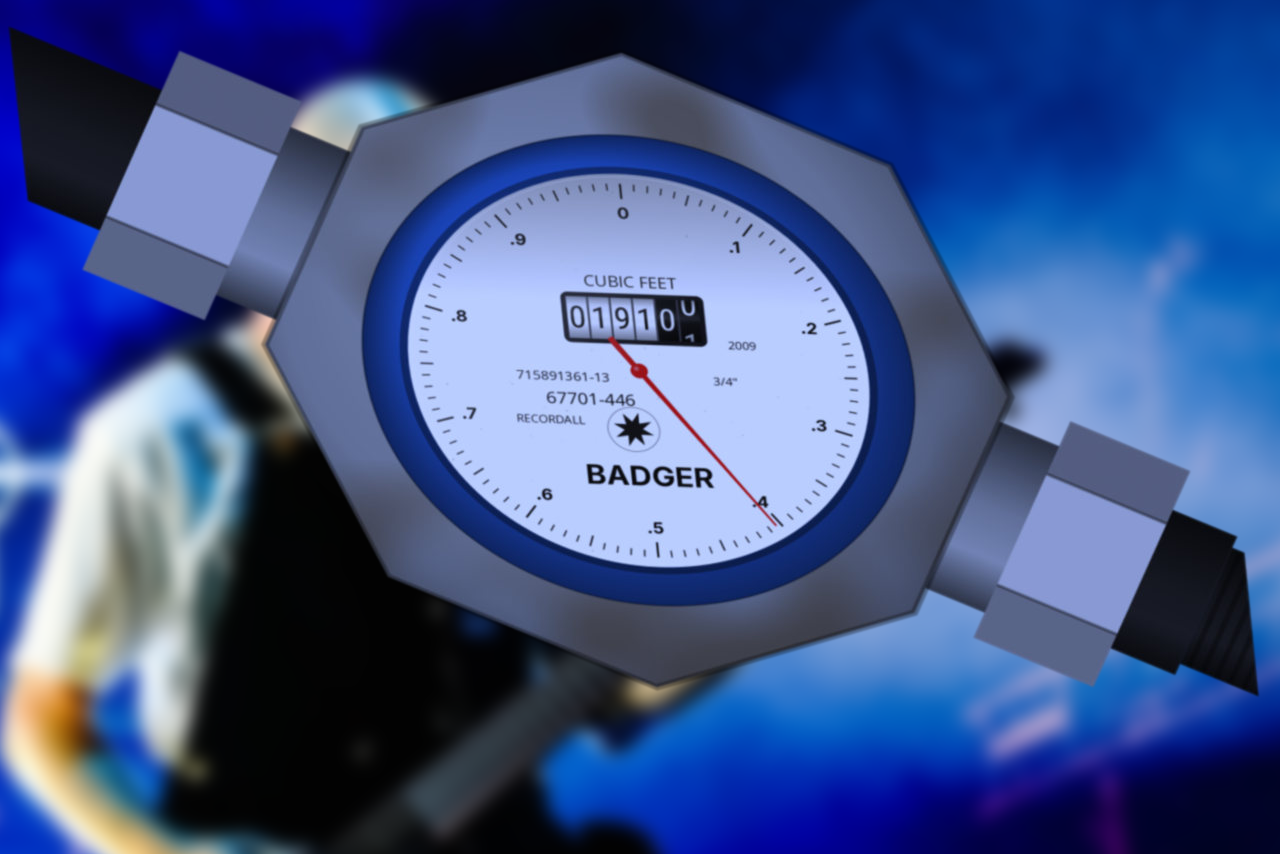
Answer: 19100.40; ft³
